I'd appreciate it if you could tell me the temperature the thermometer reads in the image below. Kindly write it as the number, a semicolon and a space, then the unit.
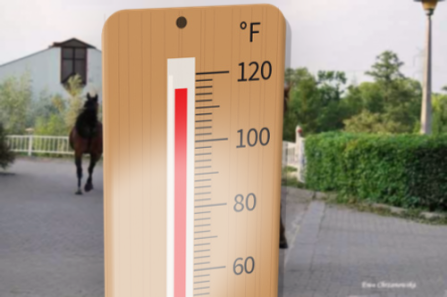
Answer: 116; °F
